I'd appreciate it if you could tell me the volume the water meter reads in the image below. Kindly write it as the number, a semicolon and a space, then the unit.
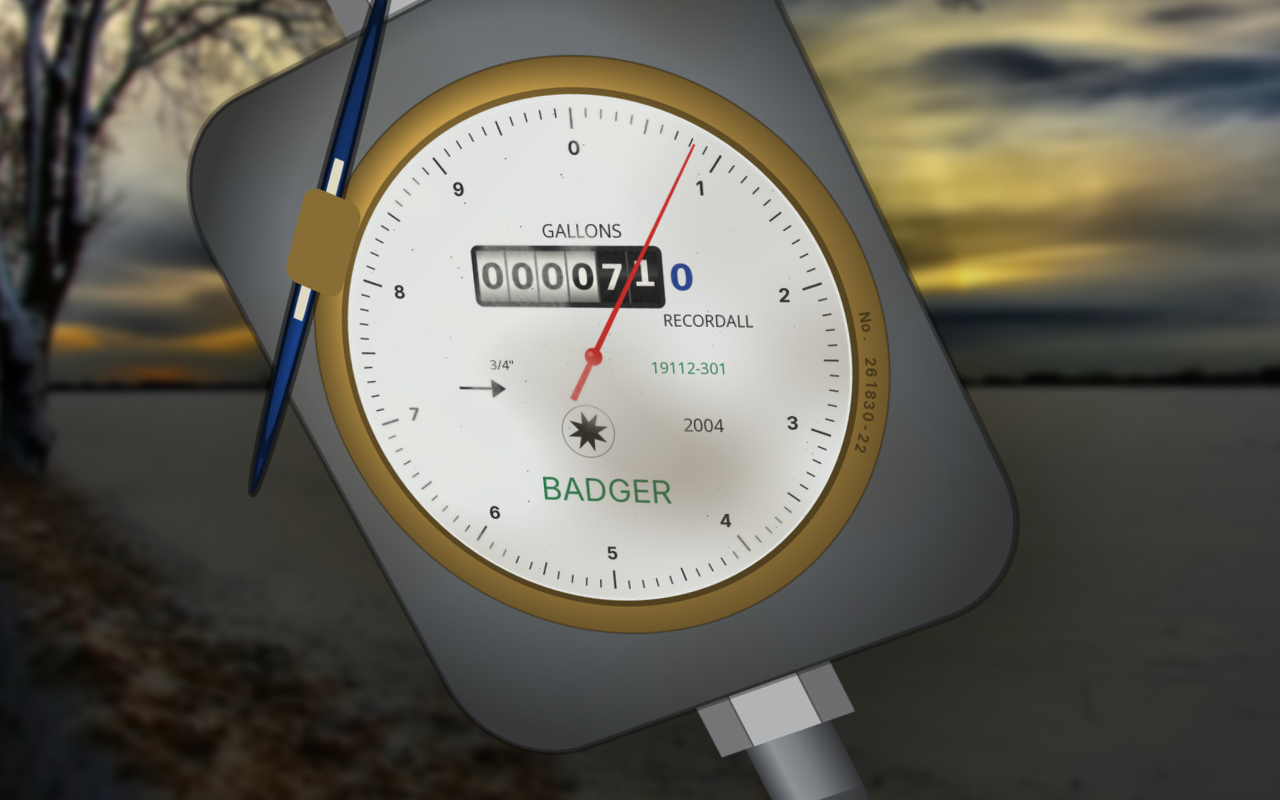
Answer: 710.8; gal
